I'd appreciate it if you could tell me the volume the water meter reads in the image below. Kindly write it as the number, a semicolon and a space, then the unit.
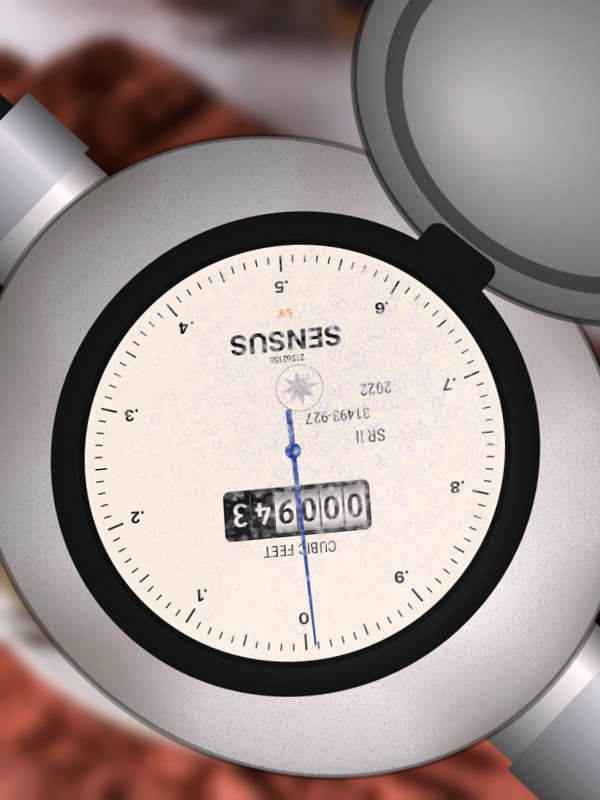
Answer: 942.99; ft³
